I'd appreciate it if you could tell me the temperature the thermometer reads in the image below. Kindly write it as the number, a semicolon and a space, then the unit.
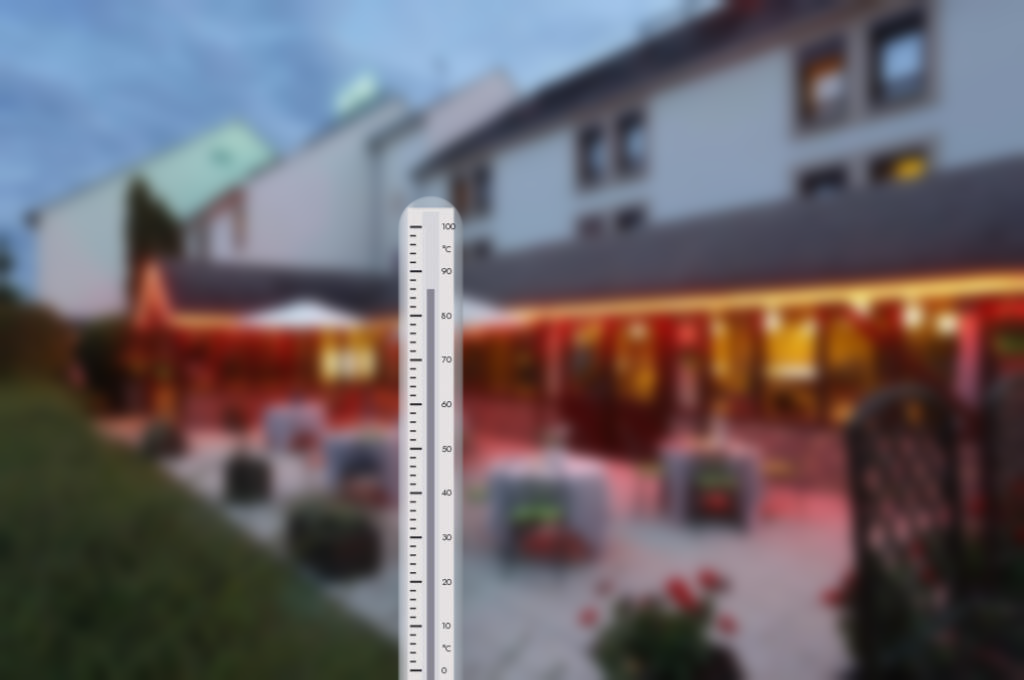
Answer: 86; °C
